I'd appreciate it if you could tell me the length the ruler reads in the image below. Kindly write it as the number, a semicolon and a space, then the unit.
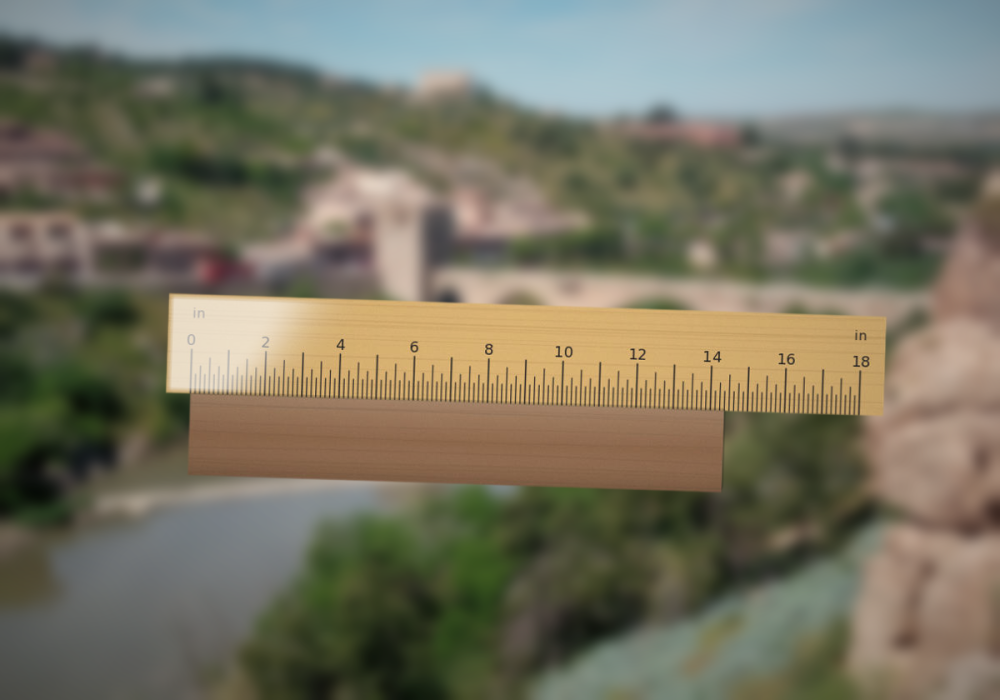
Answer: 14.375; in
